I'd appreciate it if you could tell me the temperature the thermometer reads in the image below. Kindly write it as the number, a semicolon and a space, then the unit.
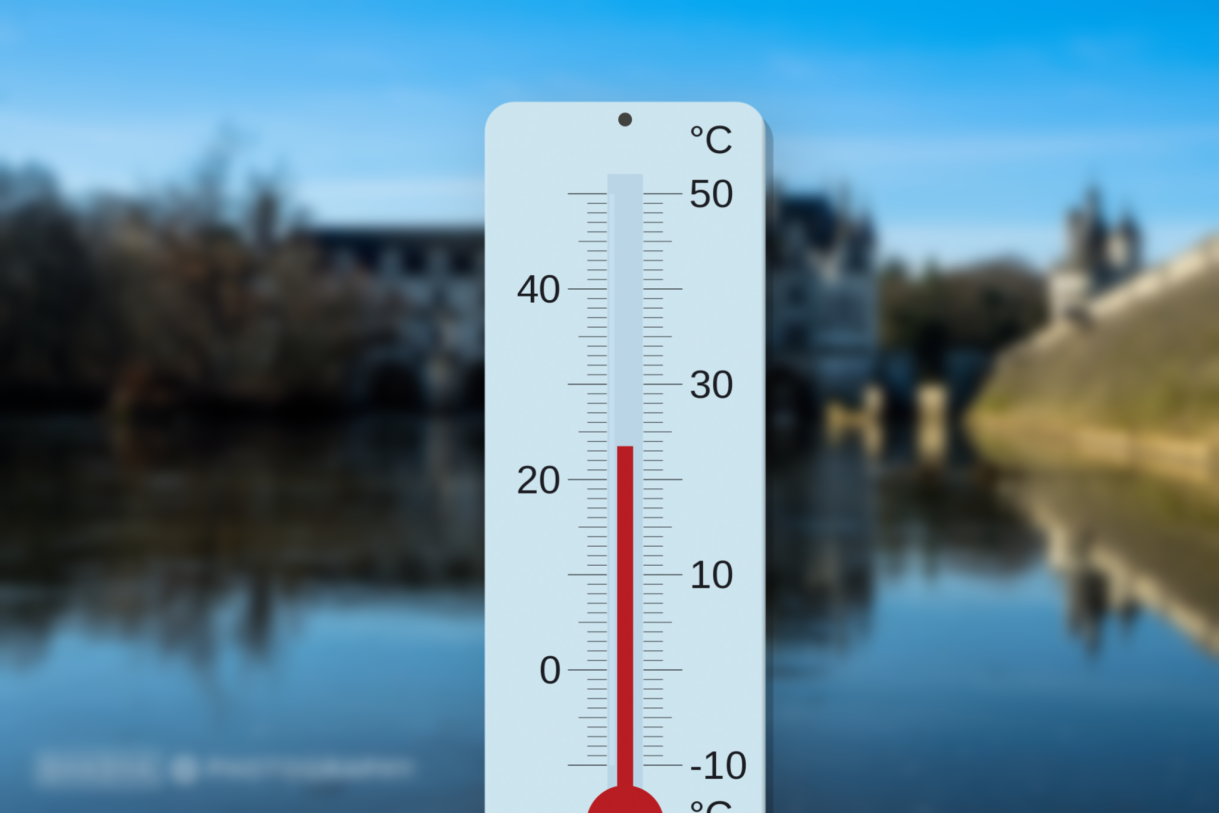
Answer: 23.5; °C
